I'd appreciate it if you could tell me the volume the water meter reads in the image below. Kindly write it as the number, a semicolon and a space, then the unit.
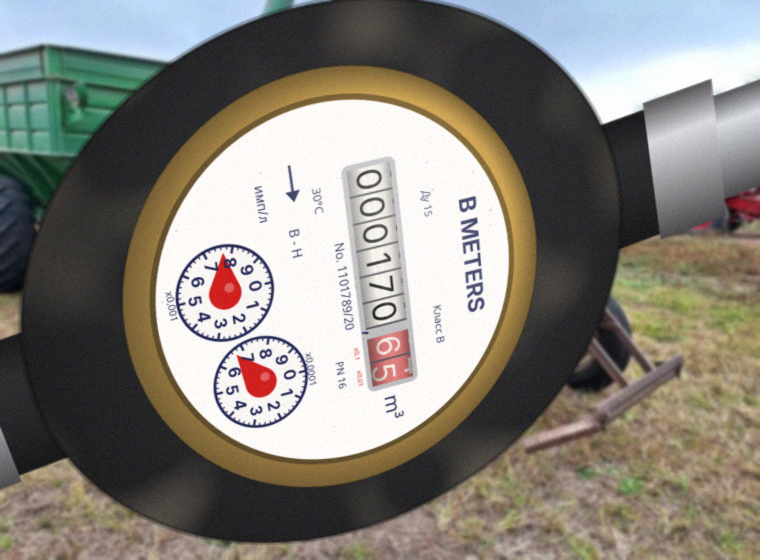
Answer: 170.6476; m³
